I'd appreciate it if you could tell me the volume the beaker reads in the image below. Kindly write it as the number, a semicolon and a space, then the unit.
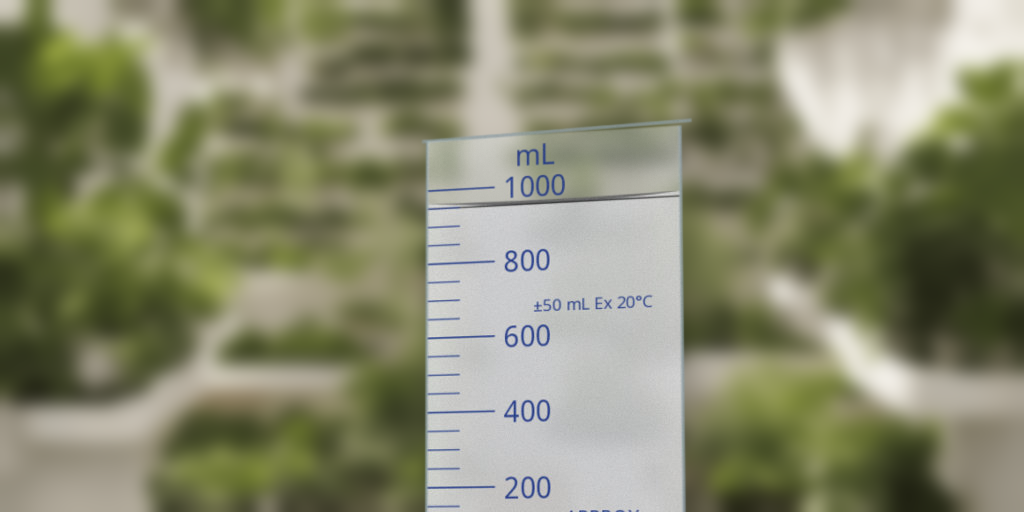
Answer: 950; mL
